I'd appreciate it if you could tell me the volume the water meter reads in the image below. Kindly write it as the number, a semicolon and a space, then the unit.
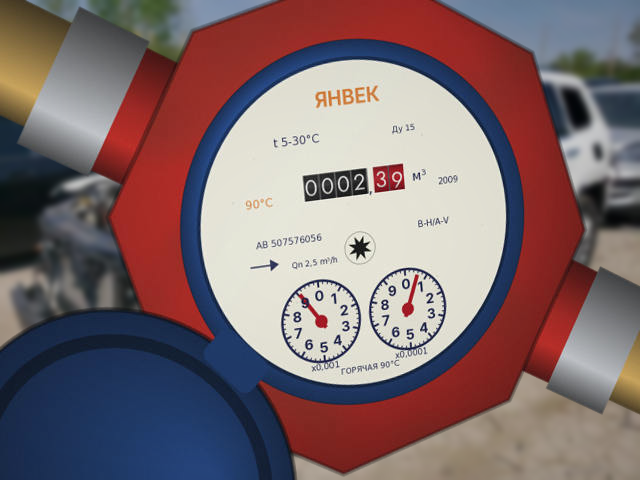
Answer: 2.3890; m³
